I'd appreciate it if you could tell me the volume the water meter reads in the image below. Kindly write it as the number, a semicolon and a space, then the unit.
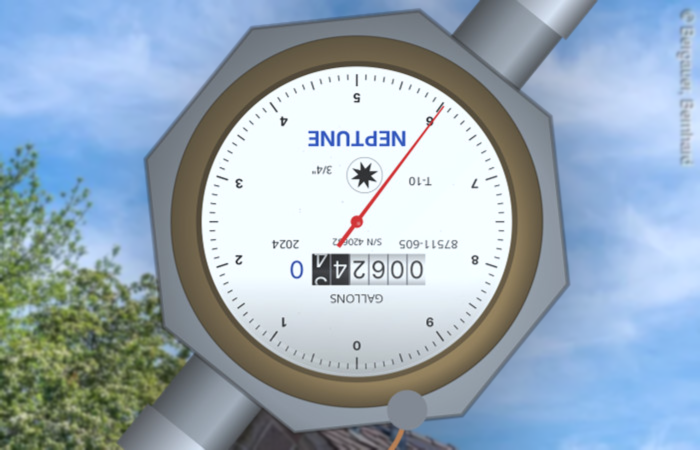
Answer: 62436.0; gal
